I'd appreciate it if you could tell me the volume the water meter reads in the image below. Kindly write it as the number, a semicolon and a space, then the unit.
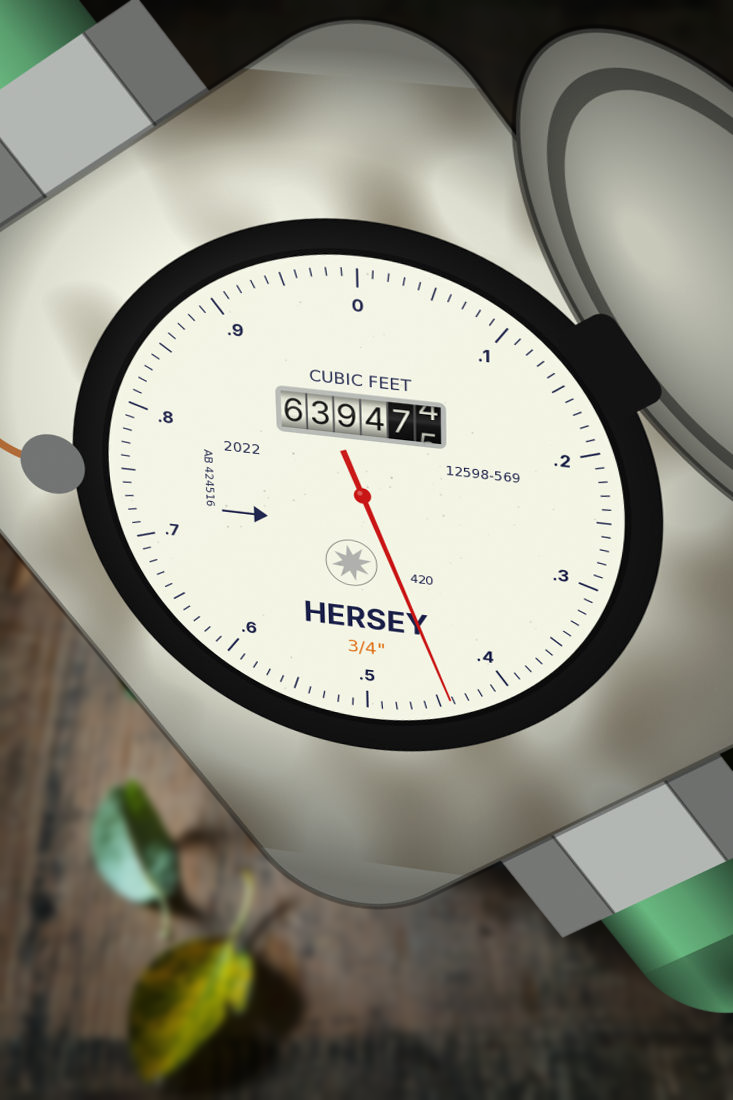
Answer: 639474.44; ft³
